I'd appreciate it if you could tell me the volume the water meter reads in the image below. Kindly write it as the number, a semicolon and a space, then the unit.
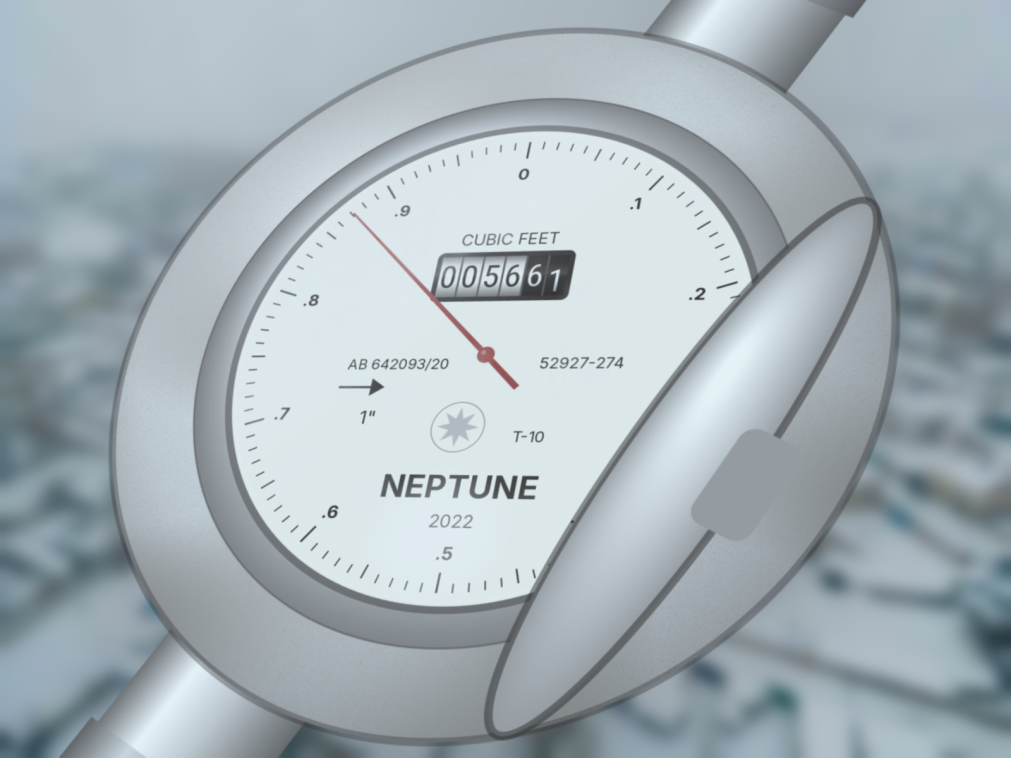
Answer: 5660.87; ft³
